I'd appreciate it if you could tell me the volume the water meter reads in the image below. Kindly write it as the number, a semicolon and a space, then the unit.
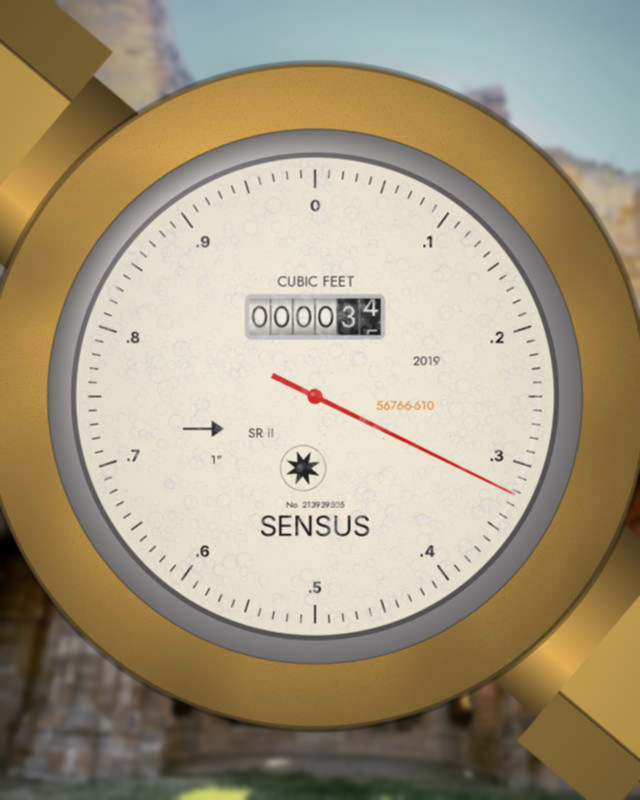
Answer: 34.32; ft³
